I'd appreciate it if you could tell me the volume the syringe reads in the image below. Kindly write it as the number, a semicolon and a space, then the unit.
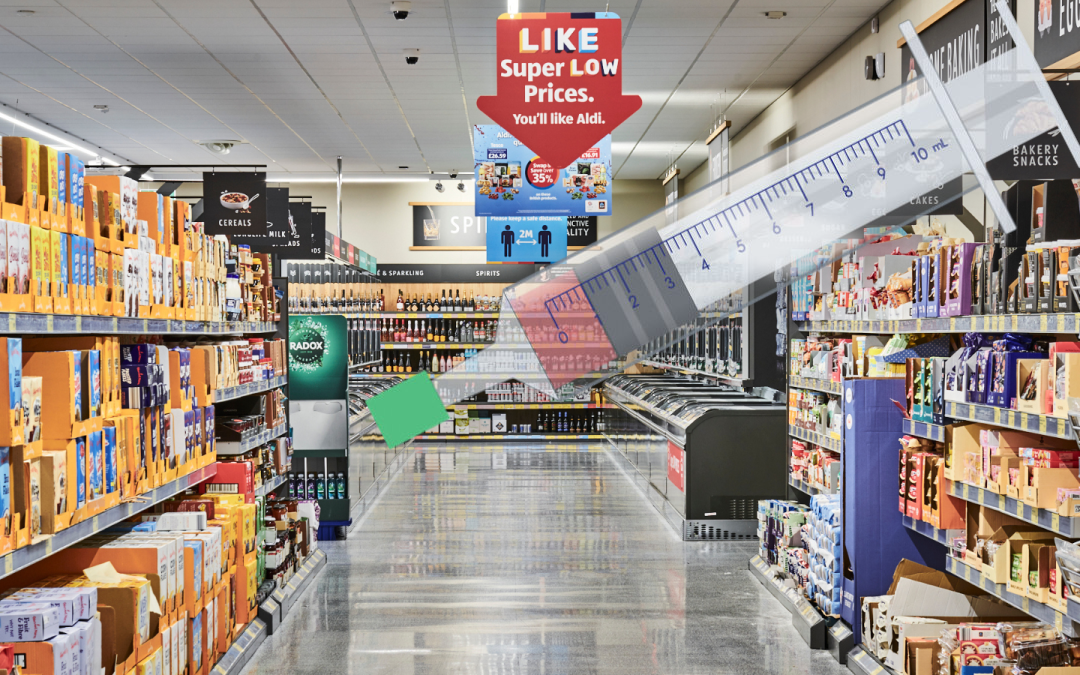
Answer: 1; mL
